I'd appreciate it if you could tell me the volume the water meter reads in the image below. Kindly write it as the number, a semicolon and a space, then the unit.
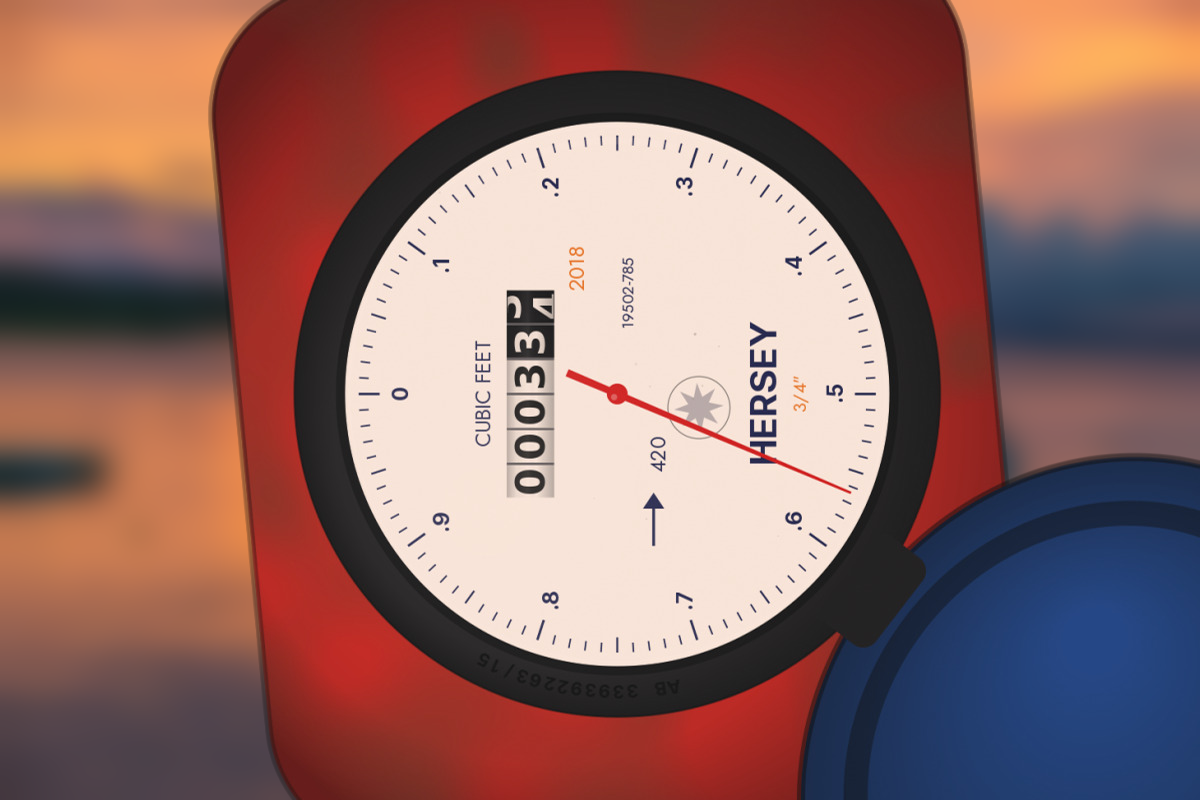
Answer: 333.56; ft³
